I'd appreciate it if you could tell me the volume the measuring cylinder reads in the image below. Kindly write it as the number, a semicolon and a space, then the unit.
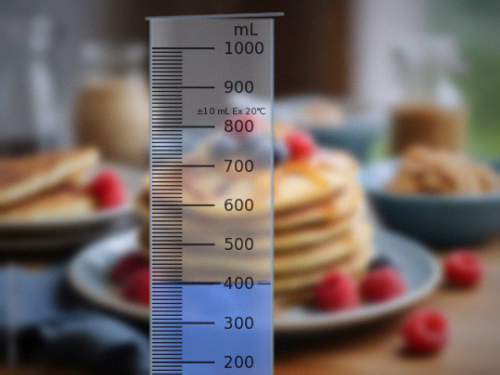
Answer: 400; mL
